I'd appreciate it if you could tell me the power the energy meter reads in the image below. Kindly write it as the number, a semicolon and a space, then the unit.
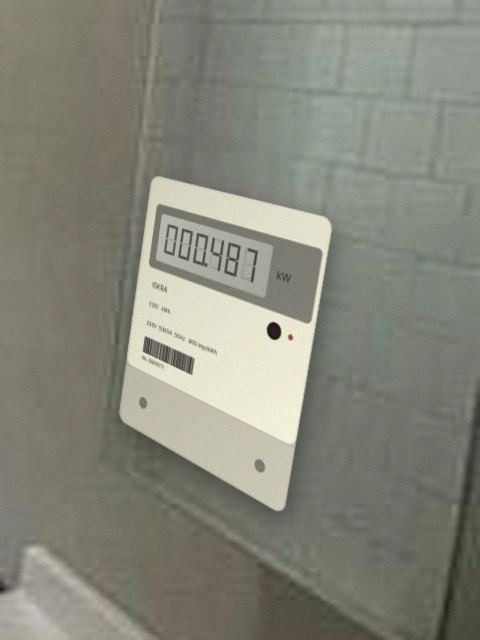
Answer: 0.487; kW
